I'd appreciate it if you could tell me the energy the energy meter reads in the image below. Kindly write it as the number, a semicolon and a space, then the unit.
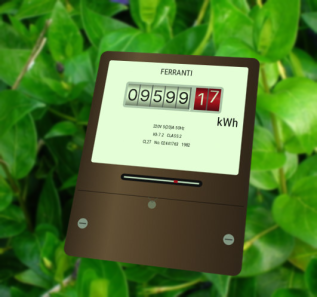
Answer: 9599.17; kWh
